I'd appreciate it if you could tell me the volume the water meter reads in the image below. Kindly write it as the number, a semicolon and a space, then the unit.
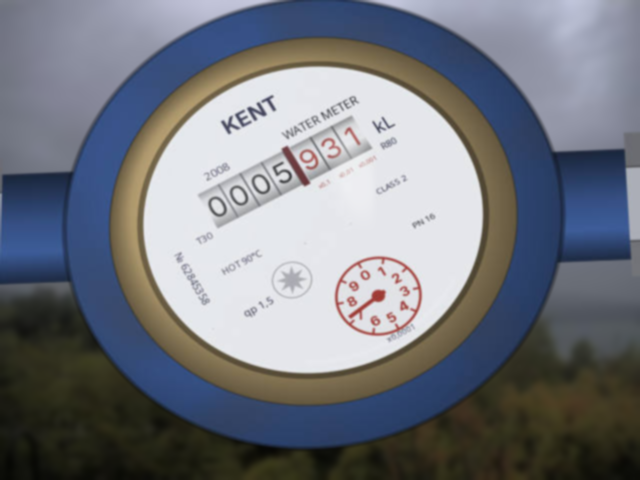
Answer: 5.9317; kL
